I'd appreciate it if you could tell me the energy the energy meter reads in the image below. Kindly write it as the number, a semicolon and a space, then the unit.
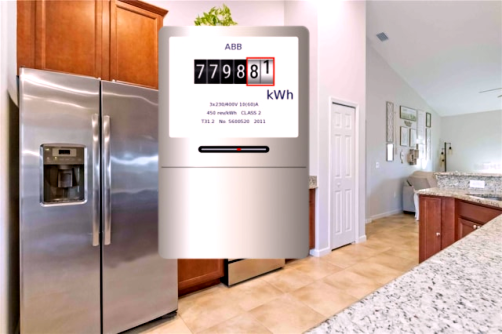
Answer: 7798.81; kWh
